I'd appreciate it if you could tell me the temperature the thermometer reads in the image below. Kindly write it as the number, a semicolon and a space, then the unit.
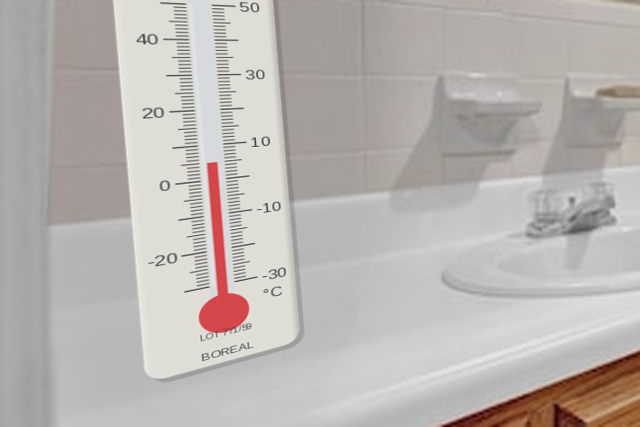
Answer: 5; °C
